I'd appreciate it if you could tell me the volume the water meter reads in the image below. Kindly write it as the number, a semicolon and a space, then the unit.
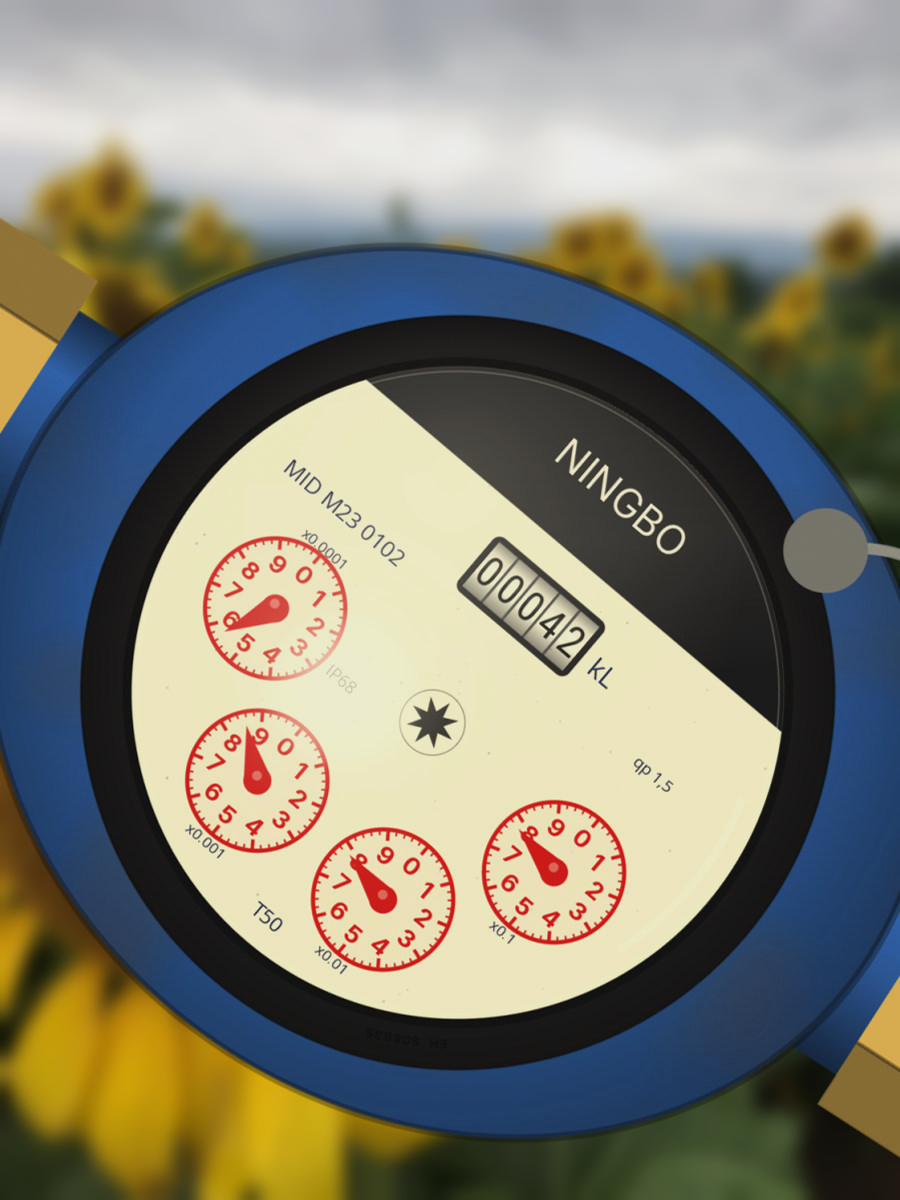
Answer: 42.7785; kL
